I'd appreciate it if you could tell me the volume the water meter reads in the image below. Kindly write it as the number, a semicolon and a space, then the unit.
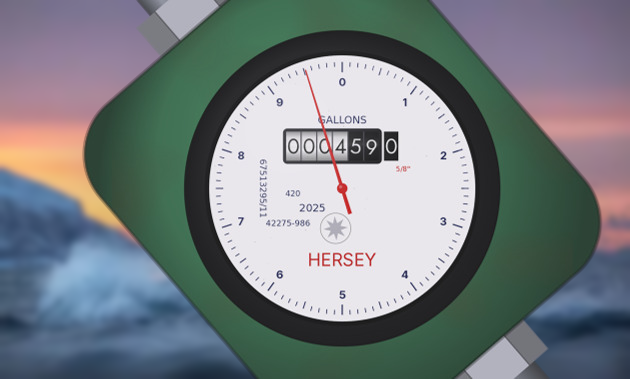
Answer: 4589.5; gal
